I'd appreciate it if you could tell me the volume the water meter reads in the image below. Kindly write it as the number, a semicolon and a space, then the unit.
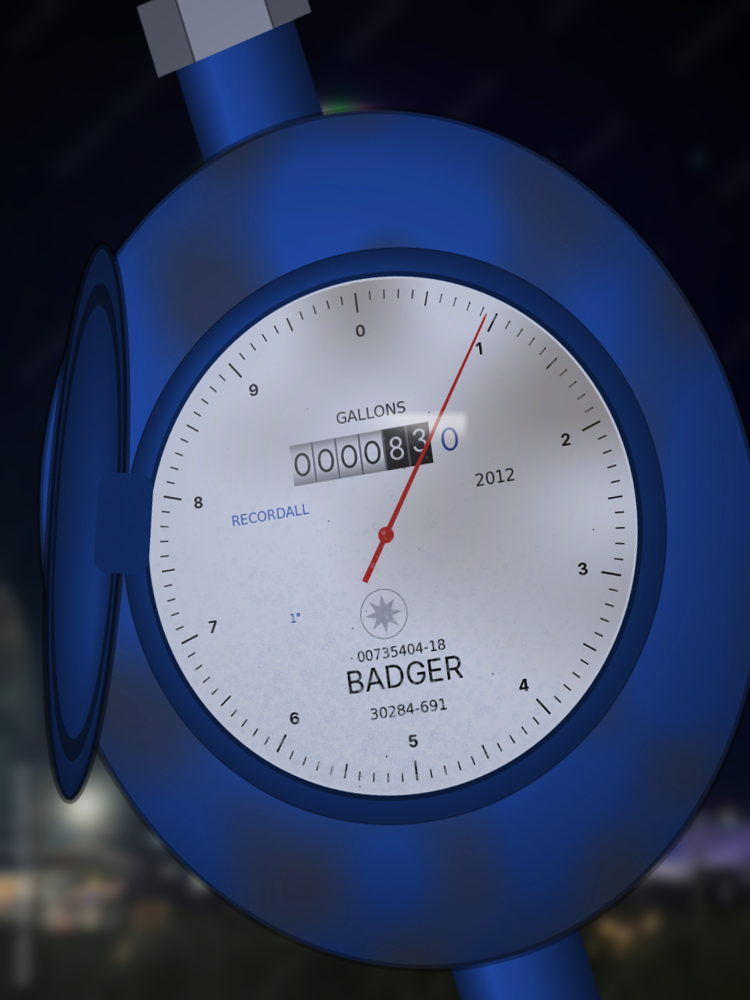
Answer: 830.9; gal
